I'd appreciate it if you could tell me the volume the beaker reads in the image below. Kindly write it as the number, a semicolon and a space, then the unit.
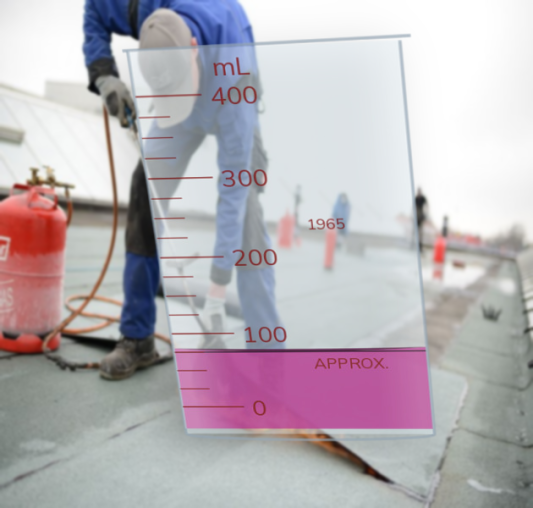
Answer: 75; mL
